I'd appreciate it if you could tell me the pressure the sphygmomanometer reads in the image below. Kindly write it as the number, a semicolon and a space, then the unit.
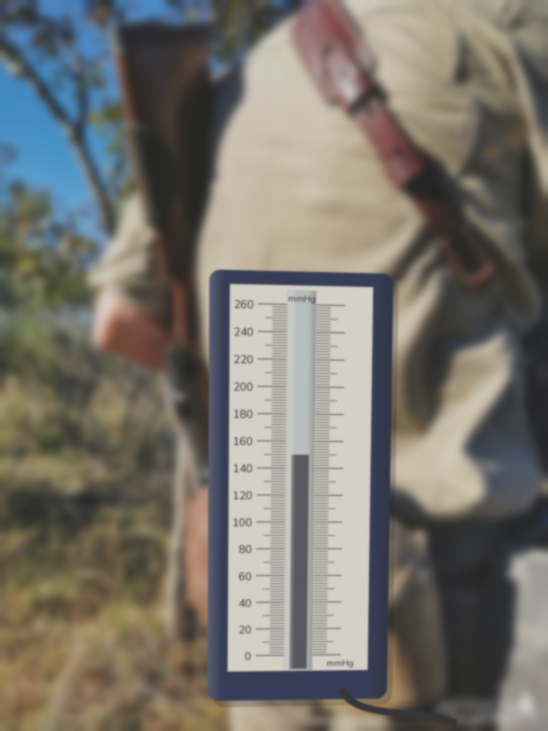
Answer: 150; mmHg
